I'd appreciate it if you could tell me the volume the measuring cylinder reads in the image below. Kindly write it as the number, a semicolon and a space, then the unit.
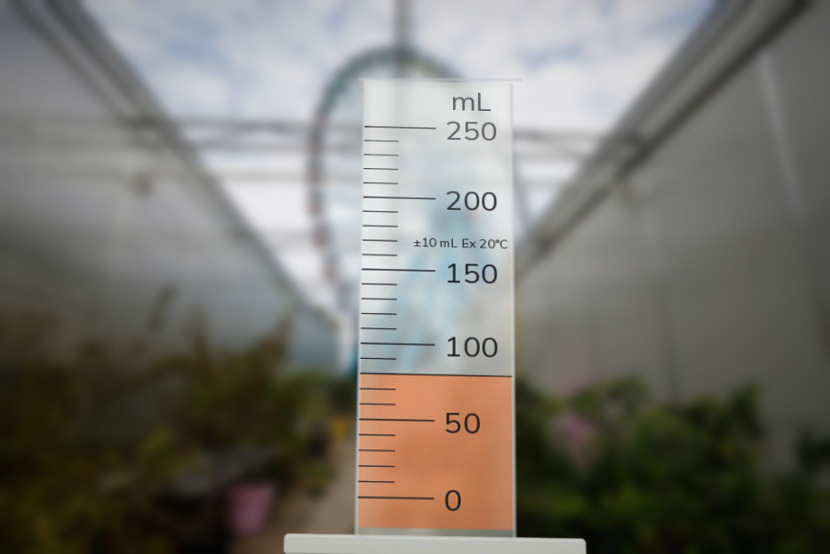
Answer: 80; mL
